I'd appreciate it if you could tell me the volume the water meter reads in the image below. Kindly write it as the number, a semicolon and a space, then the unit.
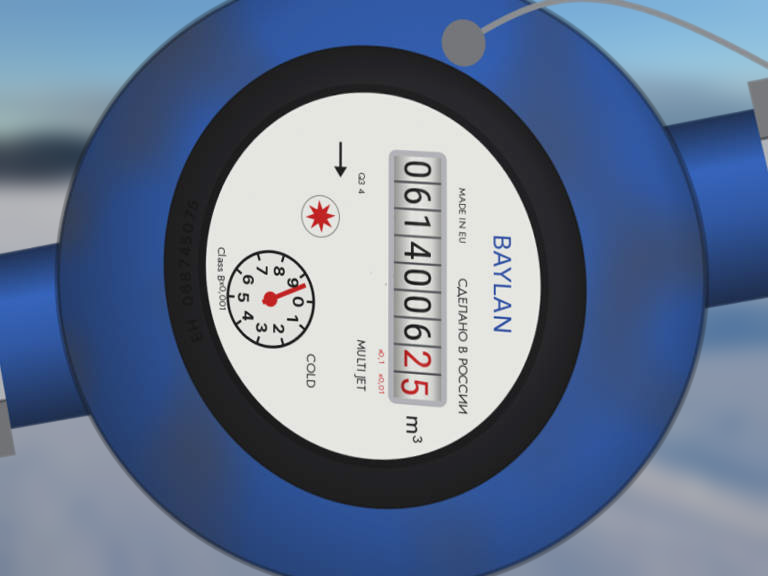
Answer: 614006.249; m³
